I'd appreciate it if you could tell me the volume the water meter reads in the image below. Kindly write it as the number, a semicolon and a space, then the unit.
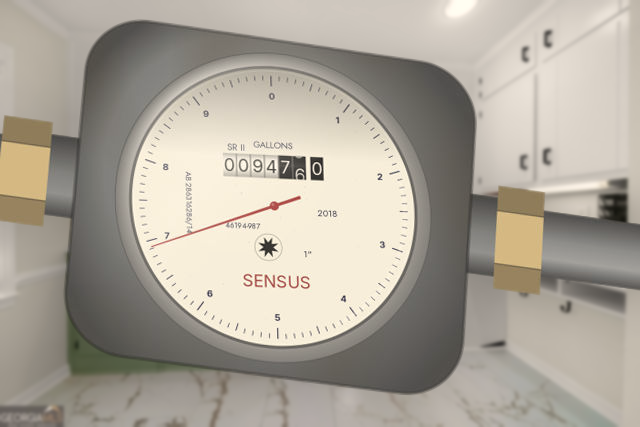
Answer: 94756.9; gal
